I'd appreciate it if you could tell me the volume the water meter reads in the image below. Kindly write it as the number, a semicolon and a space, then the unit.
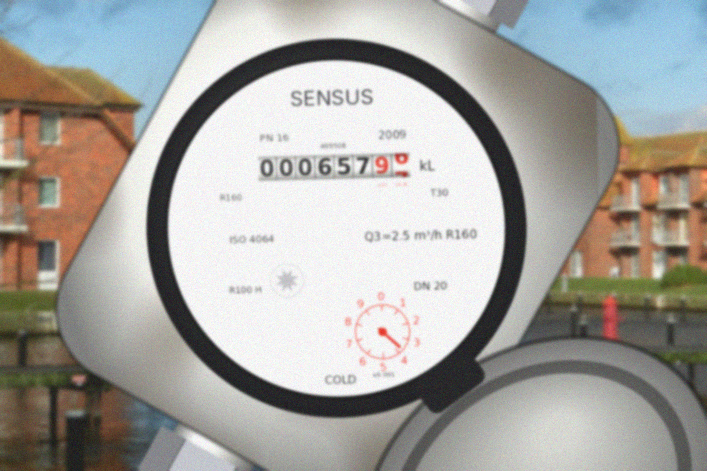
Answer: 657.963; kL
